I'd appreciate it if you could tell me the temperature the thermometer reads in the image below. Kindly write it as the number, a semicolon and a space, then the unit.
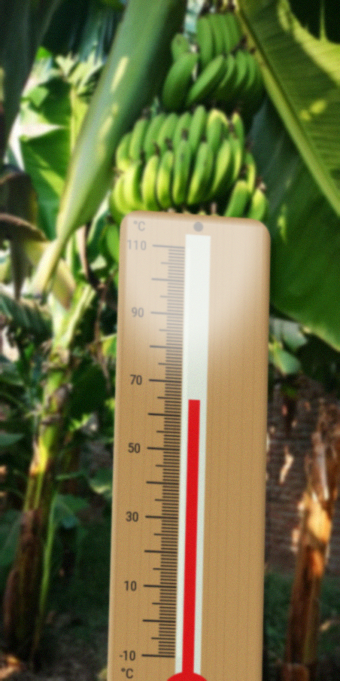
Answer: 65; °C
